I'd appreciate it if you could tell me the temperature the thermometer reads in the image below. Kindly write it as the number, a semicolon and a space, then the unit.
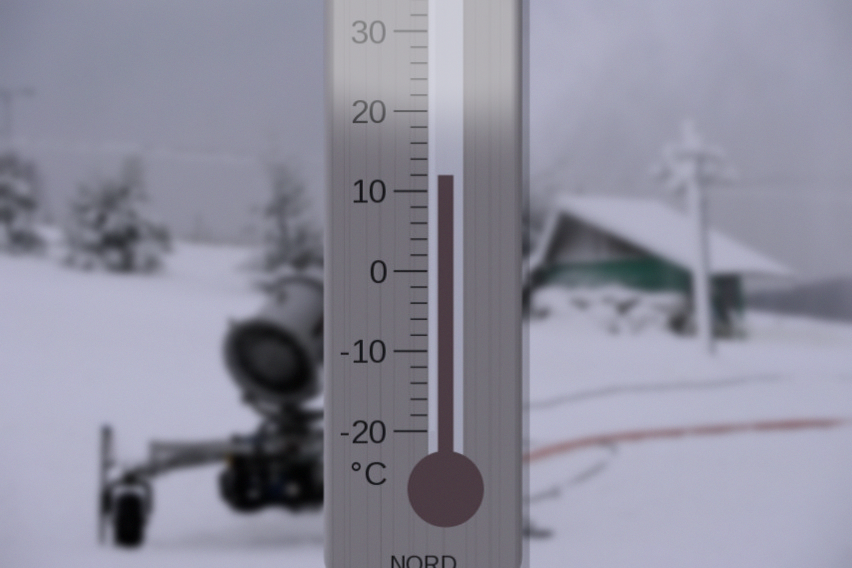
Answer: 12; °C
